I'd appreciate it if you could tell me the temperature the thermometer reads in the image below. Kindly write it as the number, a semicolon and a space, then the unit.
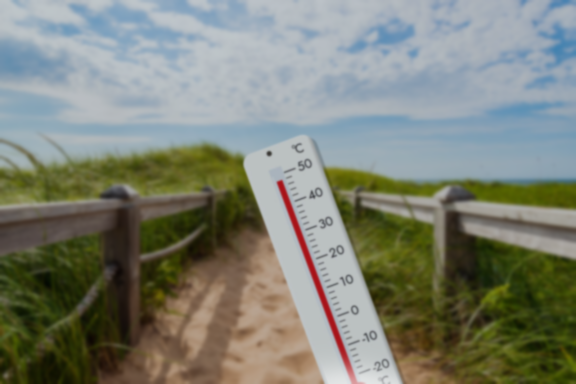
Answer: 48; °C
